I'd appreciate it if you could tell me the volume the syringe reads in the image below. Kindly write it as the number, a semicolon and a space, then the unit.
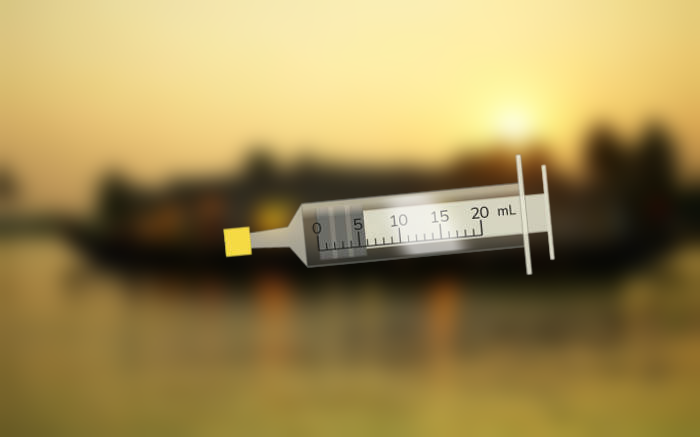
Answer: 0; mL
